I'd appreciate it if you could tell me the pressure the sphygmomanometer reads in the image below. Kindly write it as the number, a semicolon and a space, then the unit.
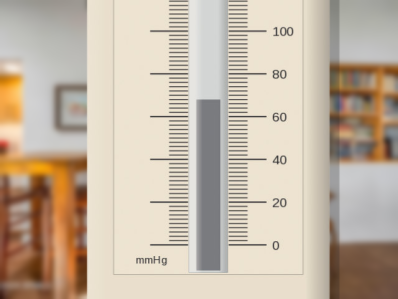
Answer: 68; mmHg
